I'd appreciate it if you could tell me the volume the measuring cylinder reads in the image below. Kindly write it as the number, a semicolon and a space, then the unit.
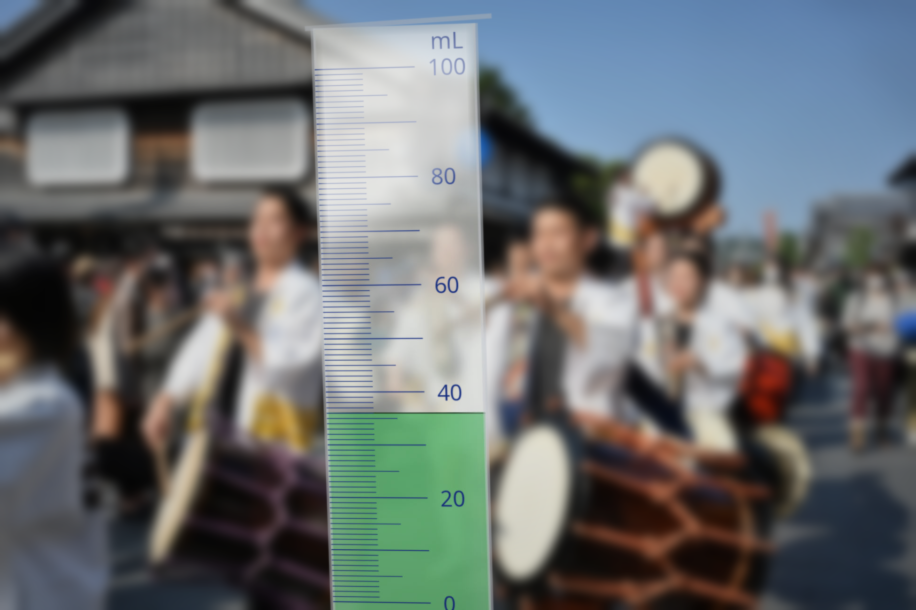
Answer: 36; mL
